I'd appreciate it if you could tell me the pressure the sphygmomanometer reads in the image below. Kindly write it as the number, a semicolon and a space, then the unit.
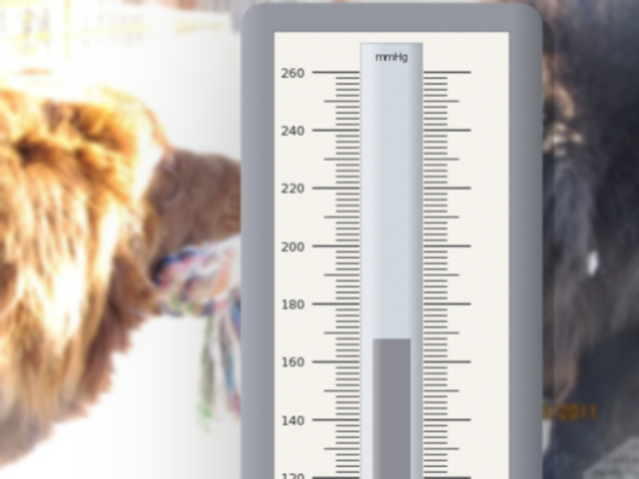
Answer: 168; mmHg
